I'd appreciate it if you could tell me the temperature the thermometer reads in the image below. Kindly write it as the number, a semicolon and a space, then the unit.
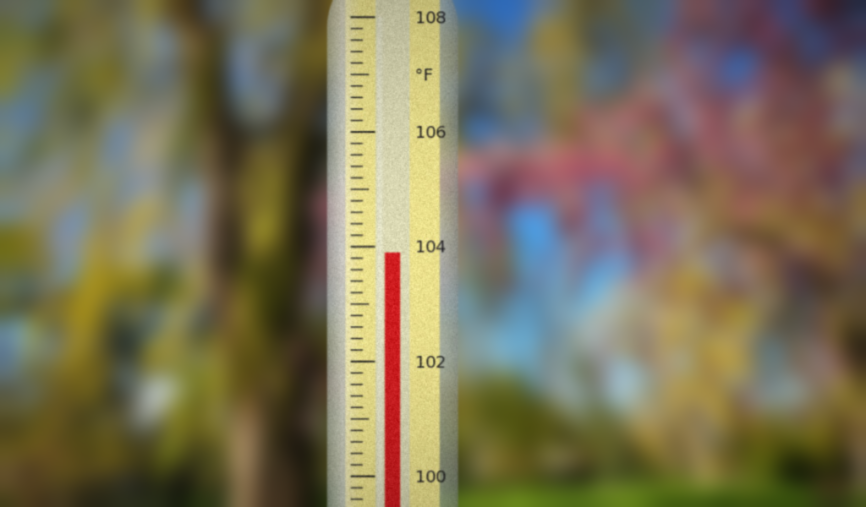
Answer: 103.9; °F
